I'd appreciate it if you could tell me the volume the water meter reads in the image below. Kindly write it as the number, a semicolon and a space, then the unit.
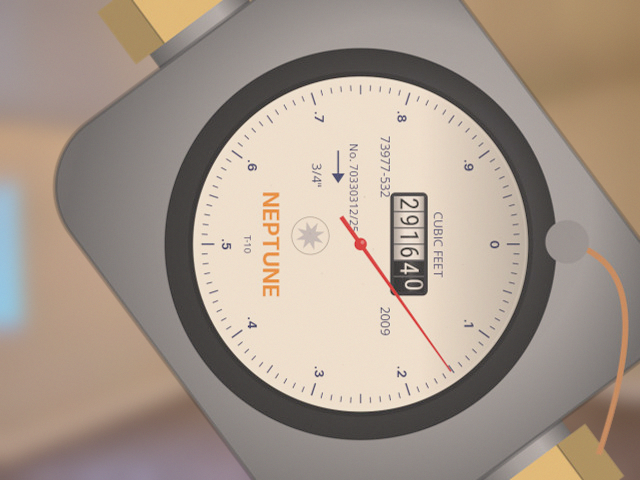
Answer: 291640.15; ft³
